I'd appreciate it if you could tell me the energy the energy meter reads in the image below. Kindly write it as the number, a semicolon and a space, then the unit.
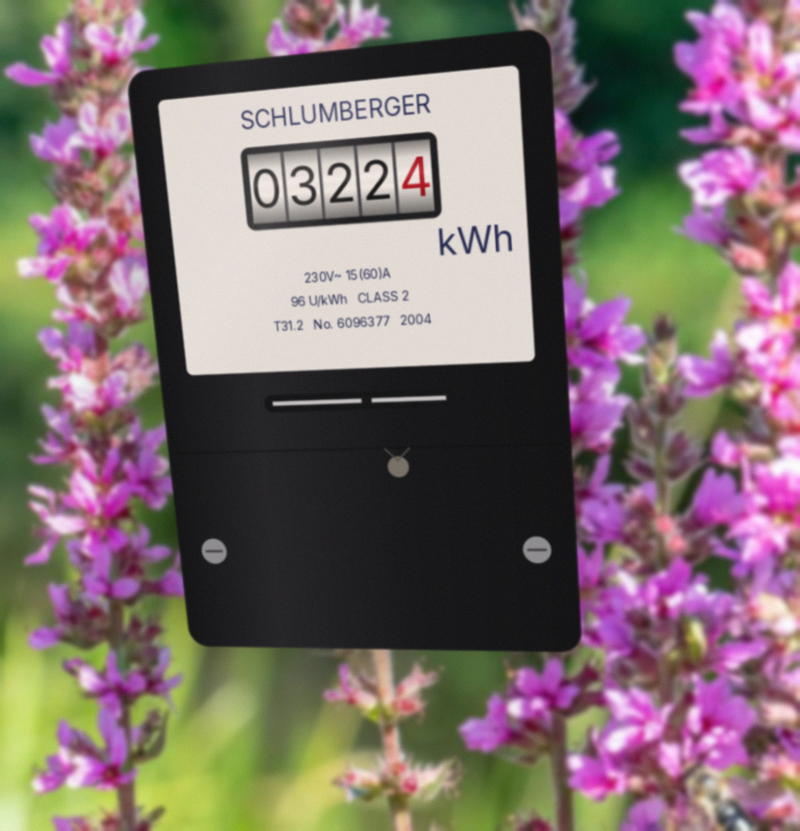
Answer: 322.4; kWh
